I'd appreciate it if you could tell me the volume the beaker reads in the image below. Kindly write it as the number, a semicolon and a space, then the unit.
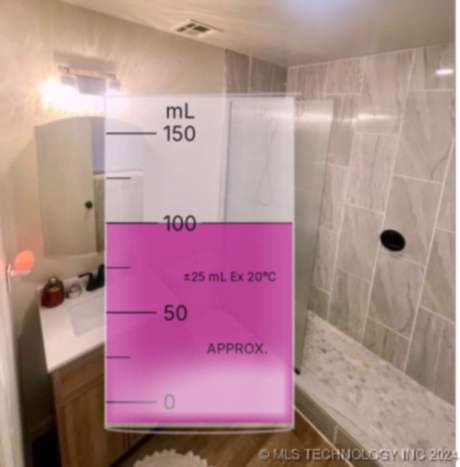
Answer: 100; mL
